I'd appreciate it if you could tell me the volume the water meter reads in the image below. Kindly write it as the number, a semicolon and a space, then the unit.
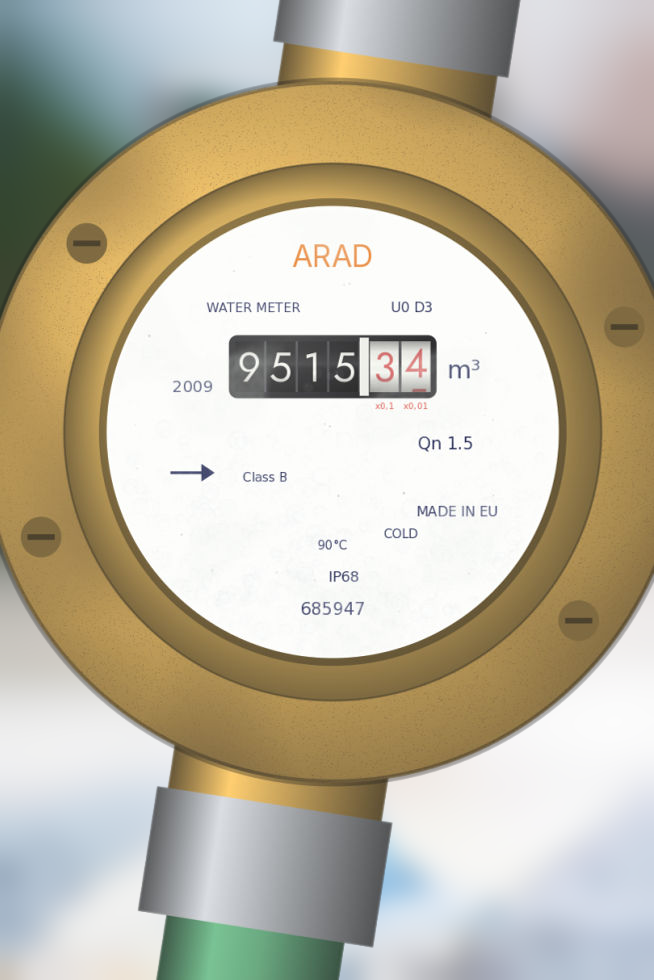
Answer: 9515.34; m³
